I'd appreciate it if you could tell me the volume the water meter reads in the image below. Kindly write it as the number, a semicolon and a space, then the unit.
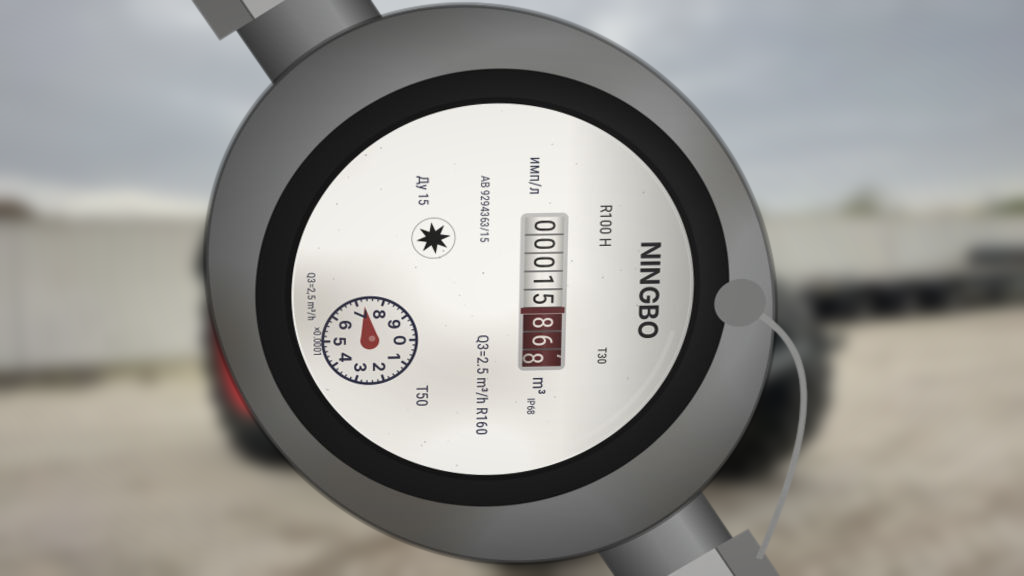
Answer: 15.8677; m³
